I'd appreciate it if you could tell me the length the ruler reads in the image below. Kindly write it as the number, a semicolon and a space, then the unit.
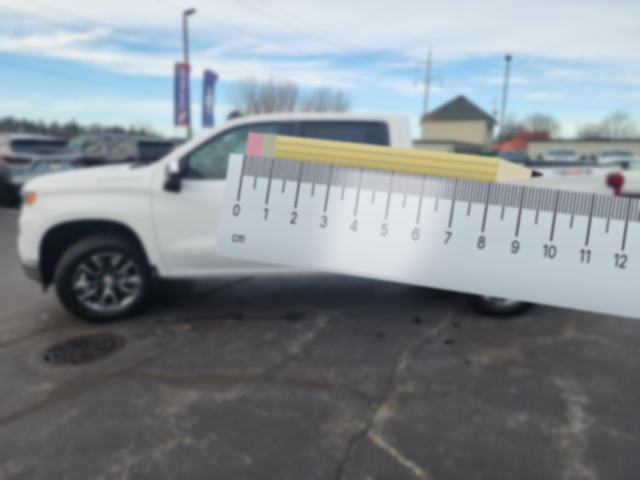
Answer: 9.5; cm
